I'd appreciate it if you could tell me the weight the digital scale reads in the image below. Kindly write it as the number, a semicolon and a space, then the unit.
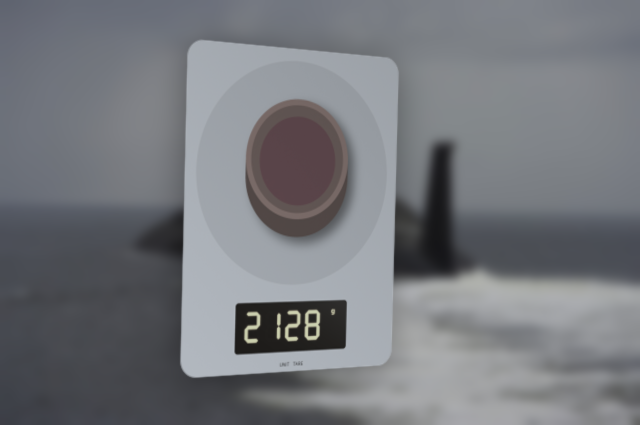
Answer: 2128; g
